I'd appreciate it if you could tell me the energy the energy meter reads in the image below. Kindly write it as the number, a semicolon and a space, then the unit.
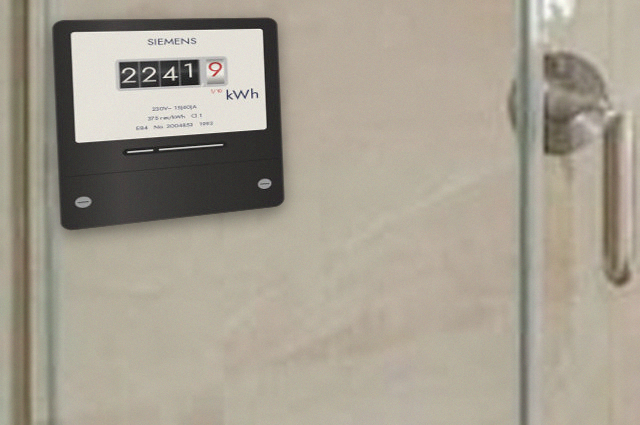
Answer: 2241.9; kWh
